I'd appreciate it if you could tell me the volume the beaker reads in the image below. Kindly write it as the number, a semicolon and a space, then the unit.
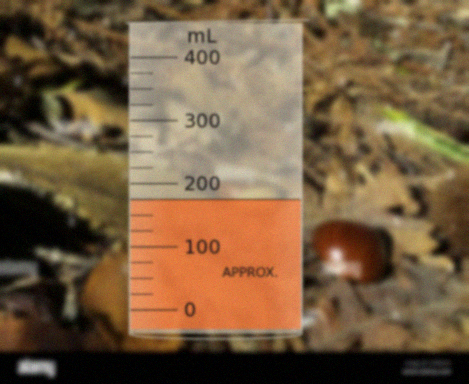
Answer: 175; mL
